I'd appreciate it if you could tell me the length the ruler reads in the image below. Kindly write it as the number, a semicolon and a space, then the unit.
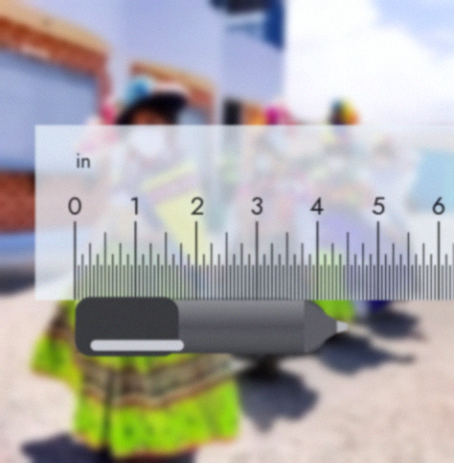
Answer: 4.5; in
